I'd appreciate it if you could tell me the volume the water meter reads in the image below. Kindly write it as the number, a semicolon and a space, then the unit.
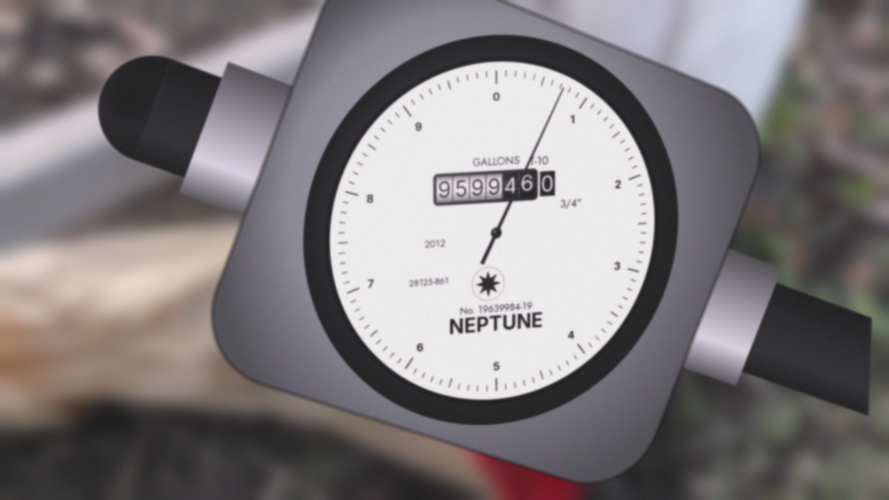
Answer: 9599460.7; gal
